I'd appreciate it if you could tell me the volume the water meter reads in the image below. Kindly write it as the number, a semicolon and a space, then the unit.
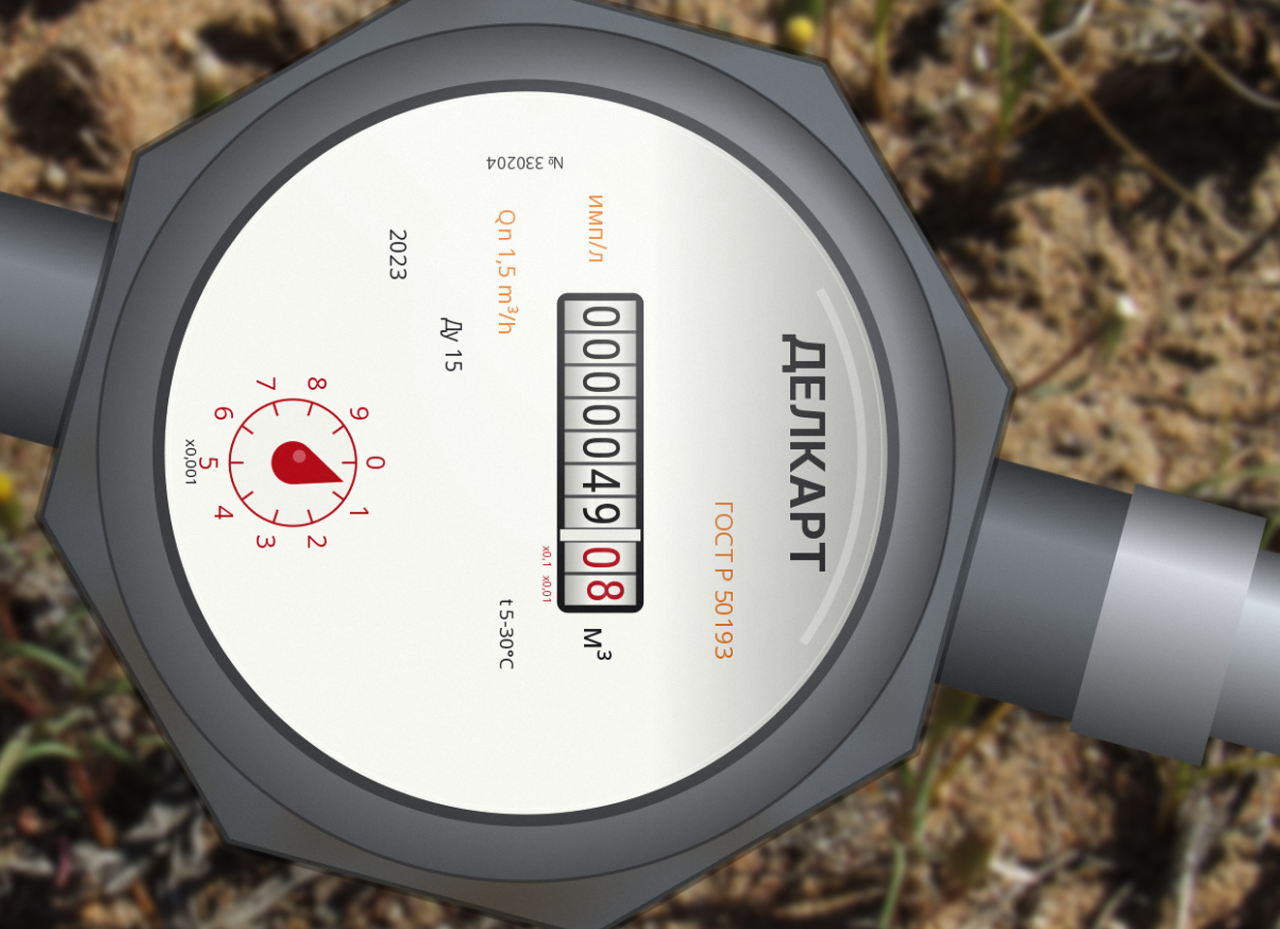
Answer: 49.080; m³
